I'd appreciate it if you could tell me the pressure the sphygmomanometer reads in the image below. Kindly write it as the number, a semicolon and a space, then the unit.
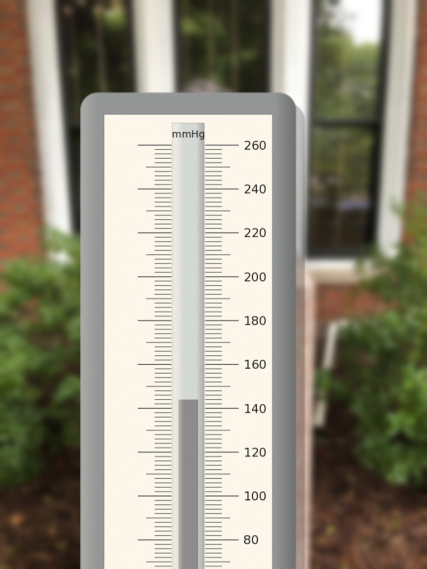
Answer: 144; mmHg
